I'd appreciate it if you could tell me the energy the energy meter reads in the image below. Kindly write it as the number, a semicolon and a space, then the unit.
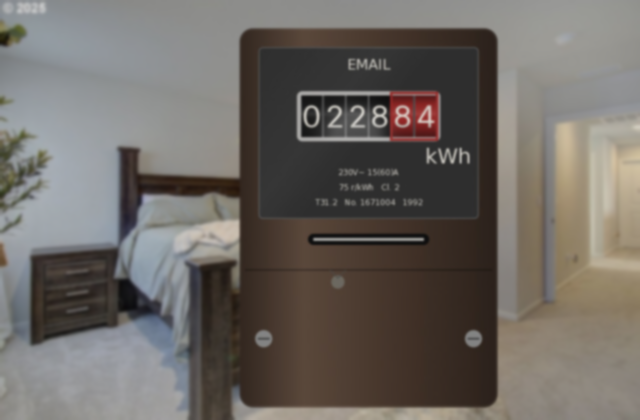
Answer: 228.84; kWh
